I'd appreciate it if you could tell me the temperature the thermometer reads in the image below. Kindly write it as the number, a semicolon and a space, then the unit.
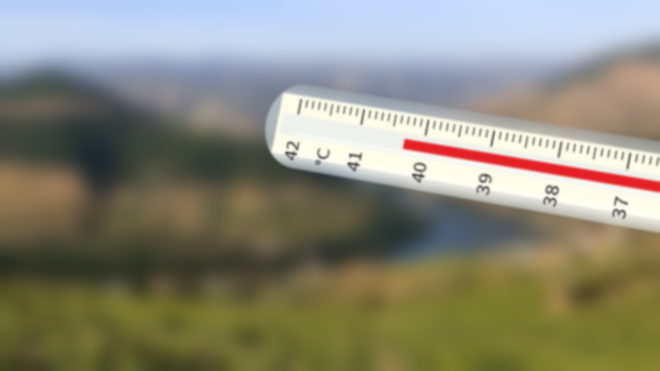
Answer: 40.3; °C
